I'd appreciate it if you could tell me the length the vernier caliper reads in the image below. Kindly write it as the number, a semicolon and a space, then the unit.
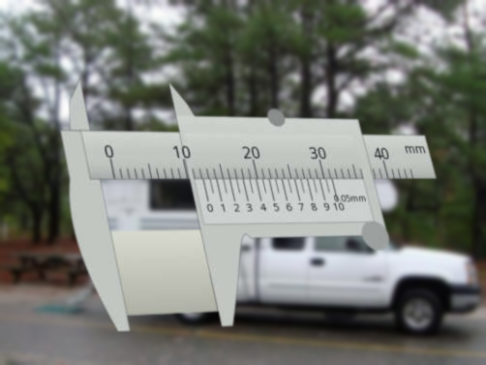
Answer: 12.2; mm
